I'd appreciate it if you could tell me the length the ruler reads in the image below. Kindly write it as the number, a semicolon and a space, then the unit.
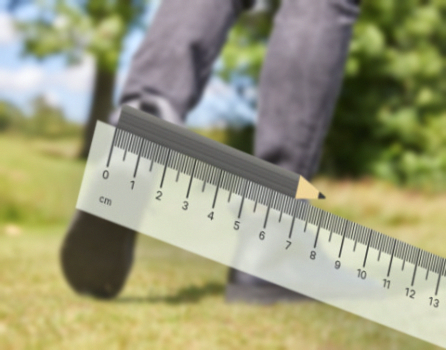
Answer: 8; cm
